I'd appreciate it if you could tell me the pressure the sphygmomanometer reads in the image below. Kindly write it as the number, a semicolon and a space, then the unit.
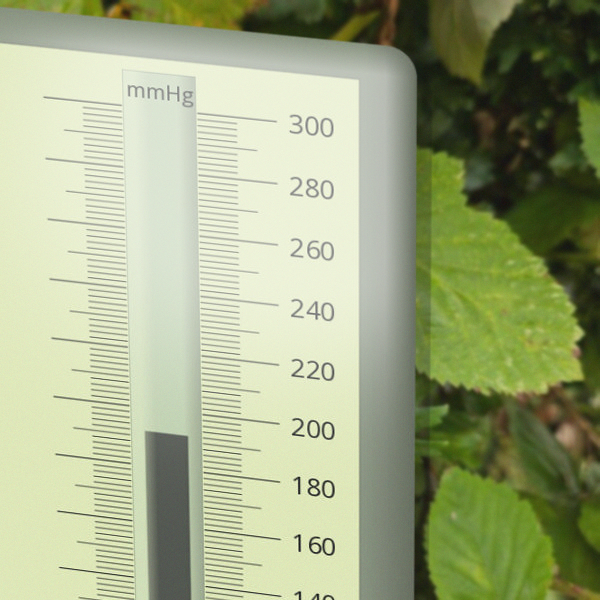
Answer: 192; mmHg
